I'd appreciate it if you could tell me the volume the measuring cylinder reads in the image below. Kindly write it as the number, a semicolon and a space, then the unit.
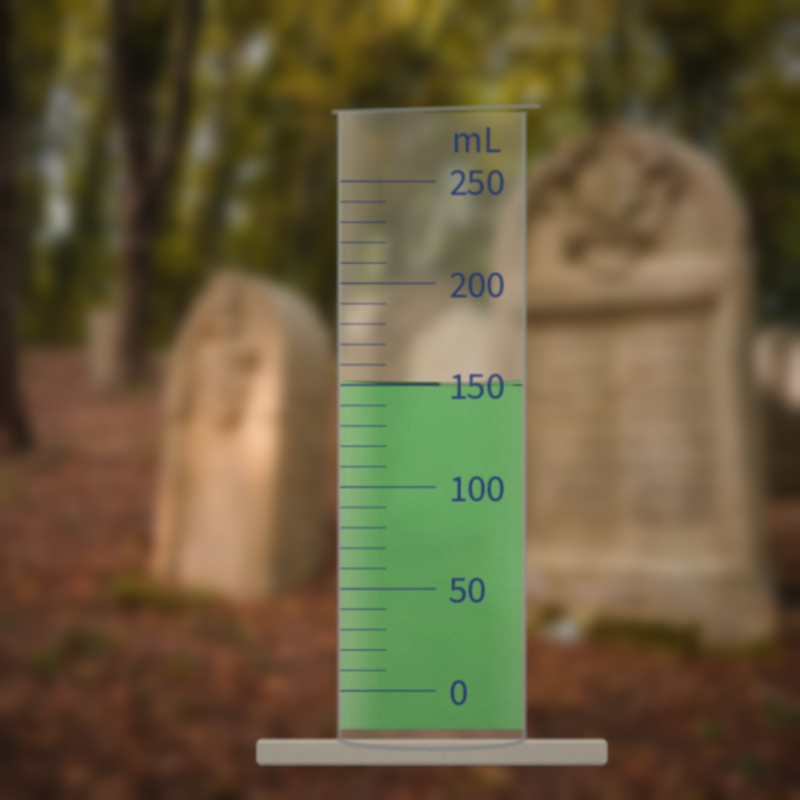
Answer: 150; mL
